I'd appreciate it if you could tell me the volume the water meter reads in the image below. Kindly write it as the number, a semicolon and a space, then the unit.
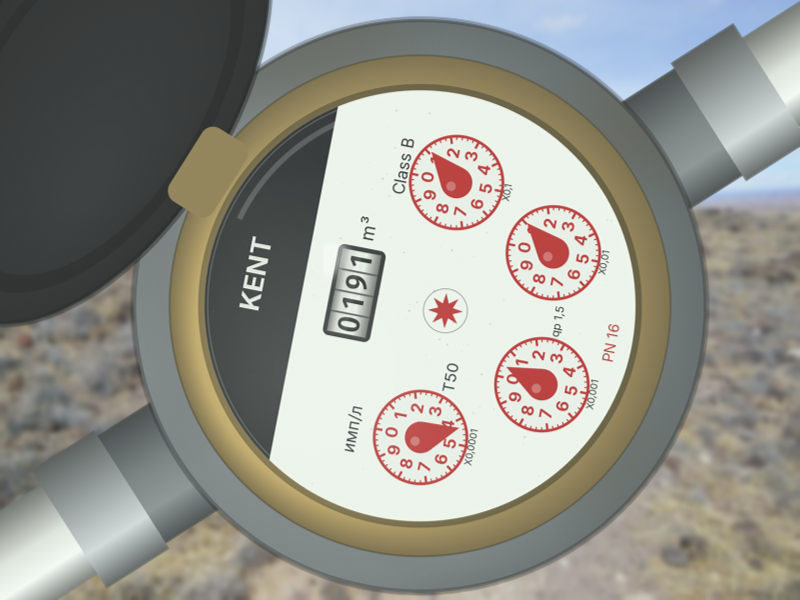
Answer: 191.1104; m³
